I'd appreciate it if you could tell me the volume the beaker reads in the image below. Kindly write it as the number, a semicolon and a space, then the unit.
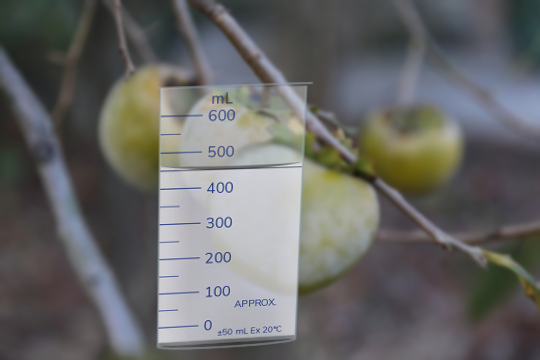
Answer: 450; mL
